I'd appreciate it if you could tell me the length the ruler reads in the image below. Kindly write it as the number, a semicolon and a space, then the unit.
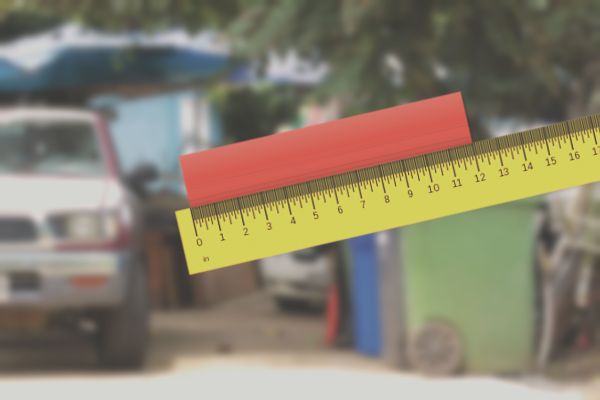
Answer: 12; in
